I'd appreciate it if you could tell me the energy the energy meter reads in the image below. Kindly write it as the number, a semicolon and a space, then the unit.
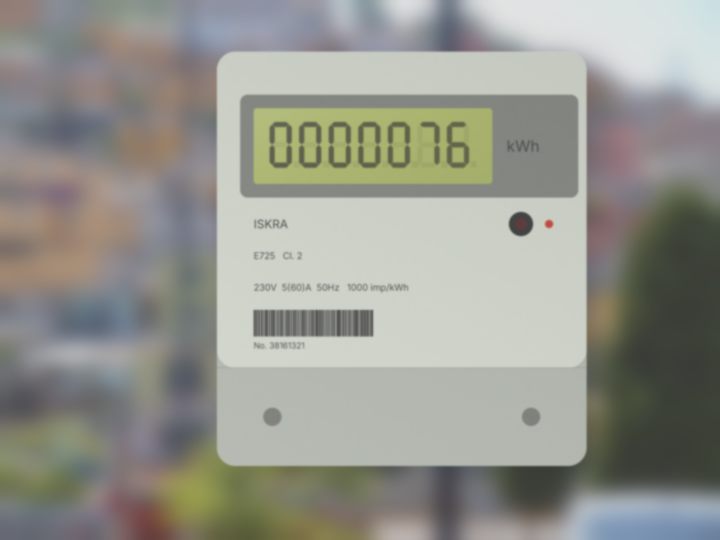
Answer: 76; kWh
